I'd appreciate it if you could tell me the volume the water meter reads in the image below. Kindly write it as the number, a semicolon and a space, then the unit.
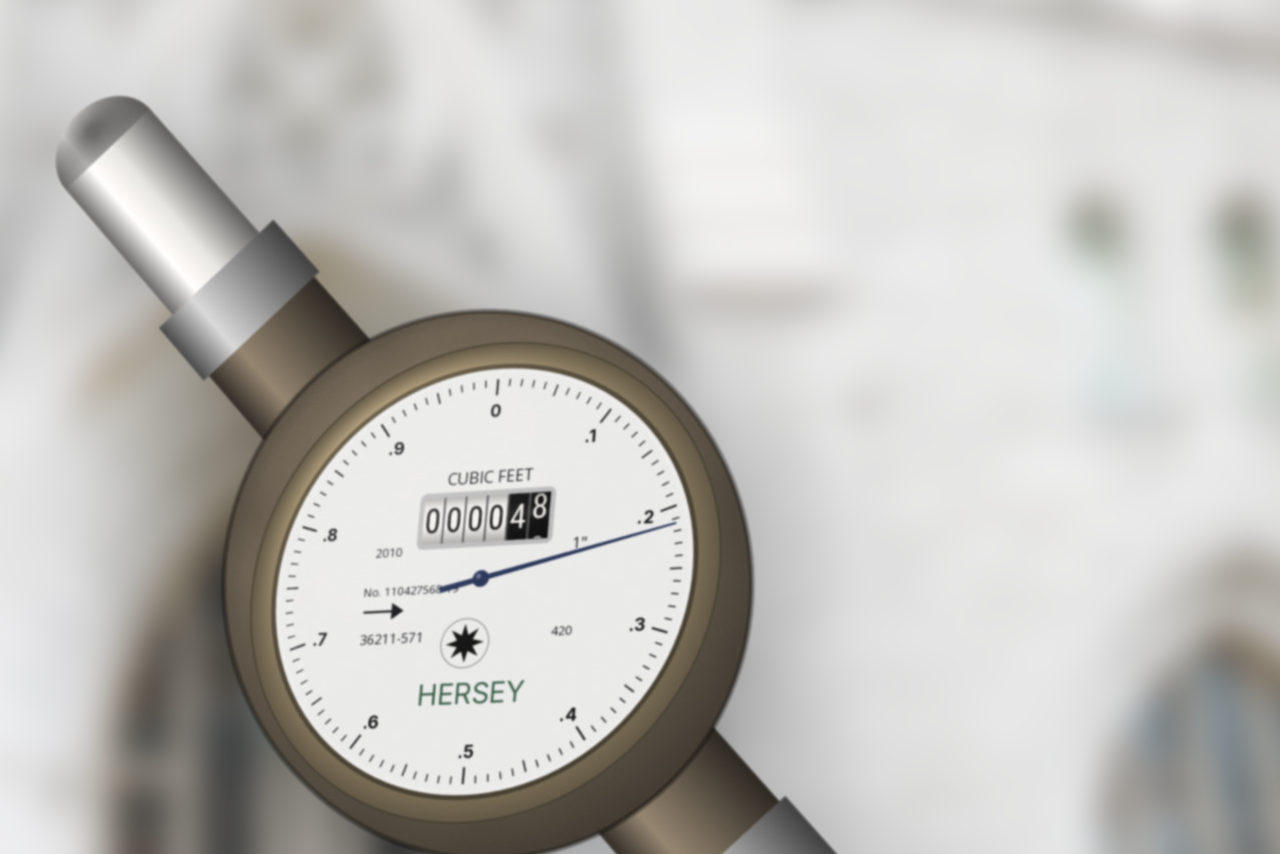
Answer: 48.21; ft³
